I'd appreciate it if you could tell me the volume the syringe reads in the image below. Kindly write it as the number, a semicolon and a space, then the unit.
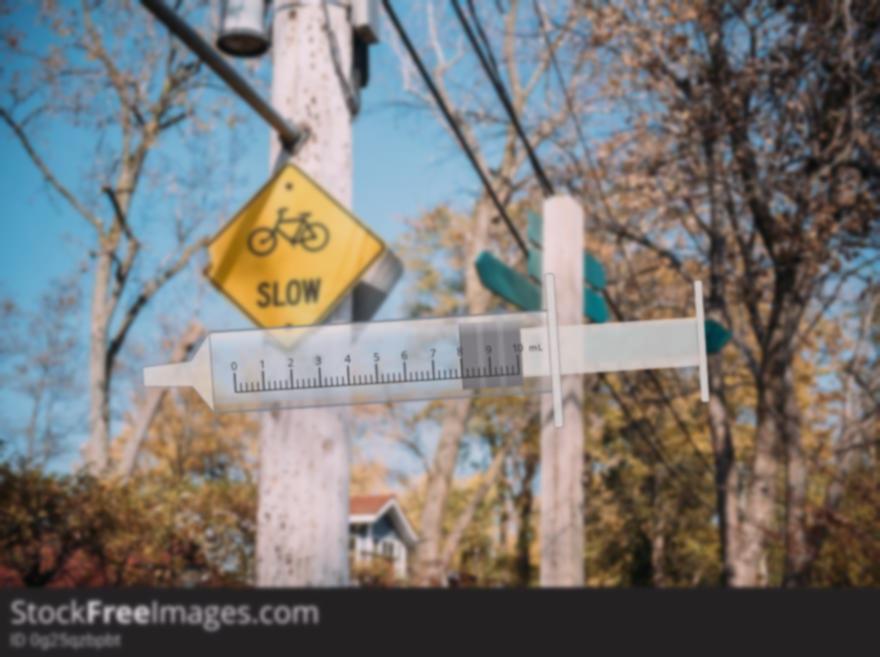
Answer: 8; mL
